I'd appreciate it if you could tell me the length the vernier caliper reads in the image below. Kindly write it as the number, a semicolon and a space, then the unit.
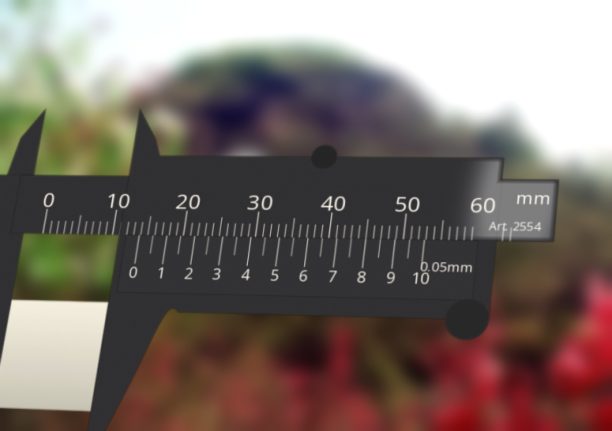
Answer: 13.8; mm
